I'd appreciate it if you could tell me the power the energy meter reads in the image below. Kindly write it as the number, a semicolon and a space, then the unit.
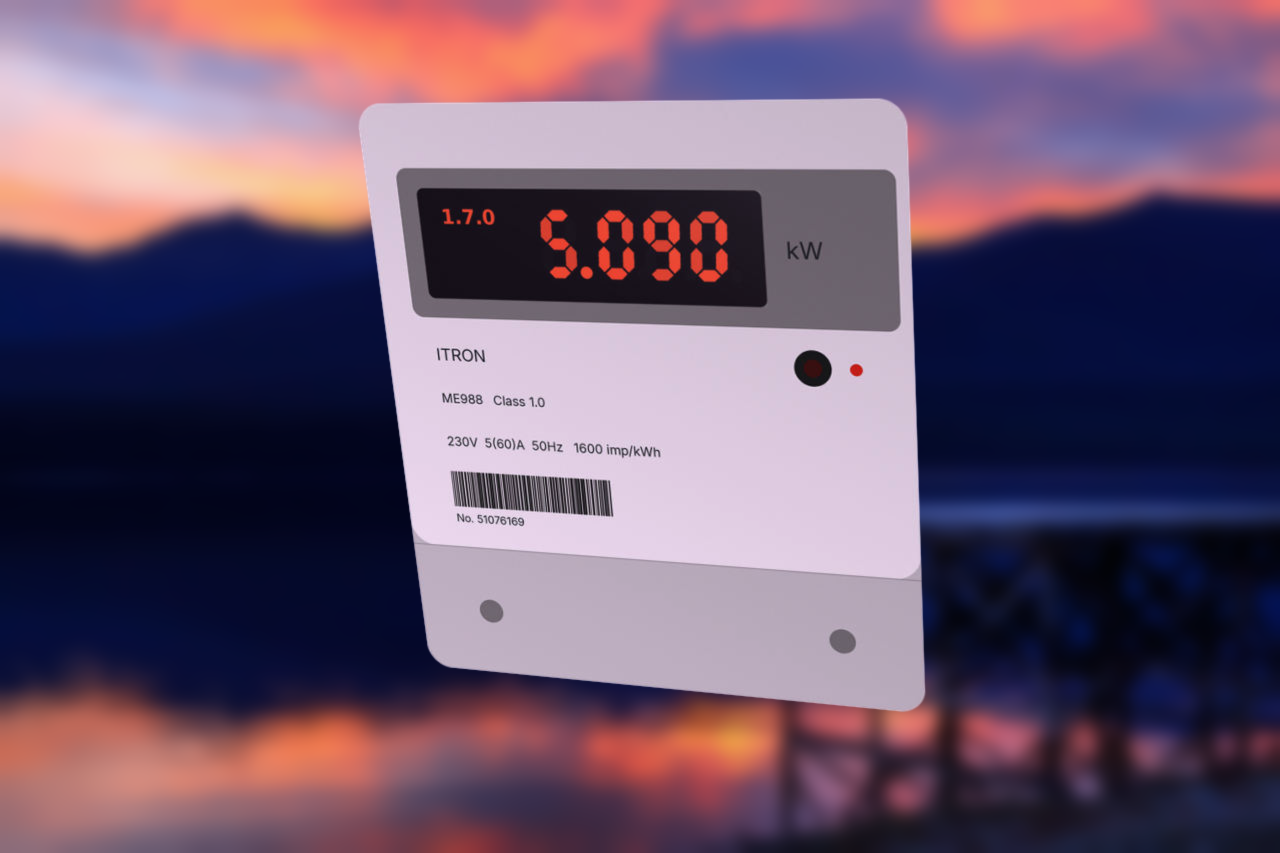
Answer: 5.090; kW
